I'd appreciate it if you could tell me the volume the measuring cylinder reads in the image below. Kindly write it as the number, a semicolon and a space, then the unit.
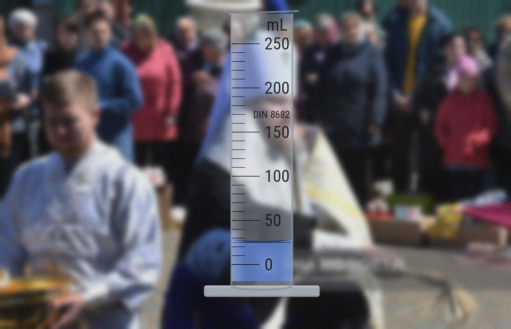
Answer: 25; mL
